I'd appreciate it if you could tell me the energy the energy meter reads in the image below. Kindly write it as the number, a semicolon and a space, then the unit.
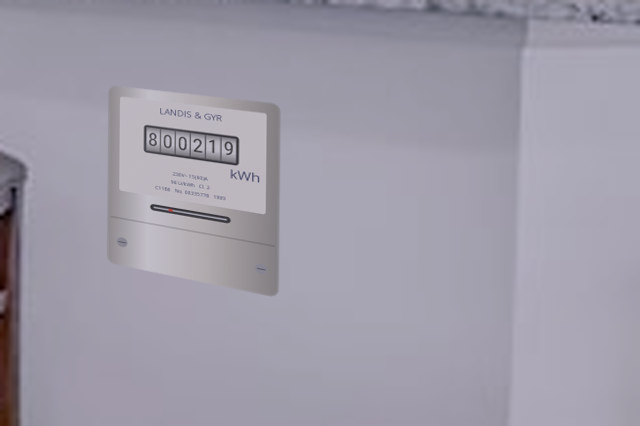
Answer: 800219; kWh
